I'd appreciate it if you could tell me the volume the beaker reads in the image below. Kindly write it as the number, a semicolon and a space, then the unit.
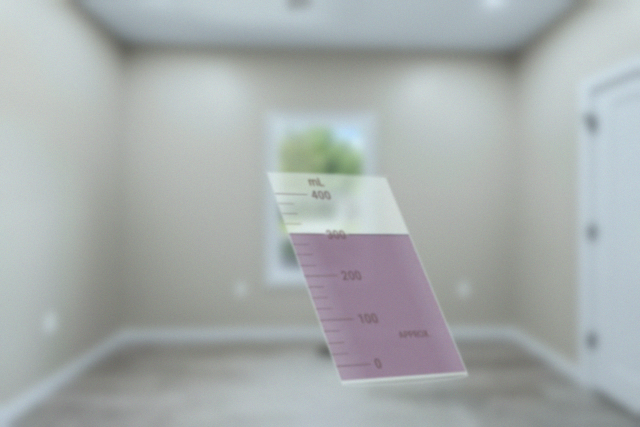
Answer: 300; mL
